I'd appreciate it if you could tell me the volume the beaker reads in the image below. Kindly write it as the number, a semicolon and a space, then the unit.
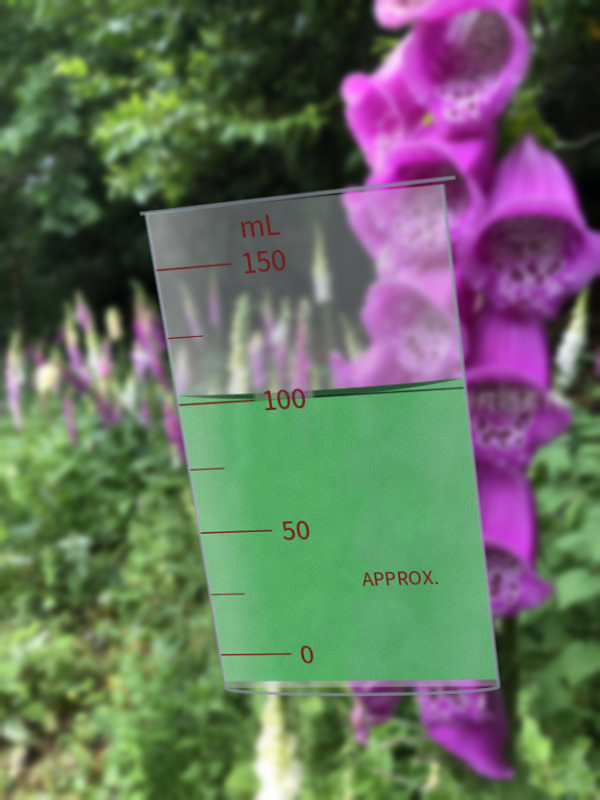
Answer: 100; mL
